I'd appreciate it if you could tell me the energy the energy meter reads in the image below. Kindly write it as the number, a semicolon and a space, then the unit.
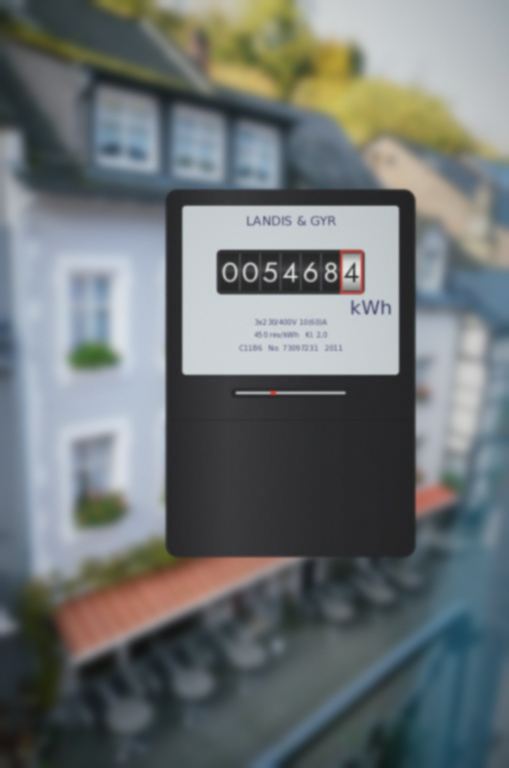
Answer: 5468.4; kWh
